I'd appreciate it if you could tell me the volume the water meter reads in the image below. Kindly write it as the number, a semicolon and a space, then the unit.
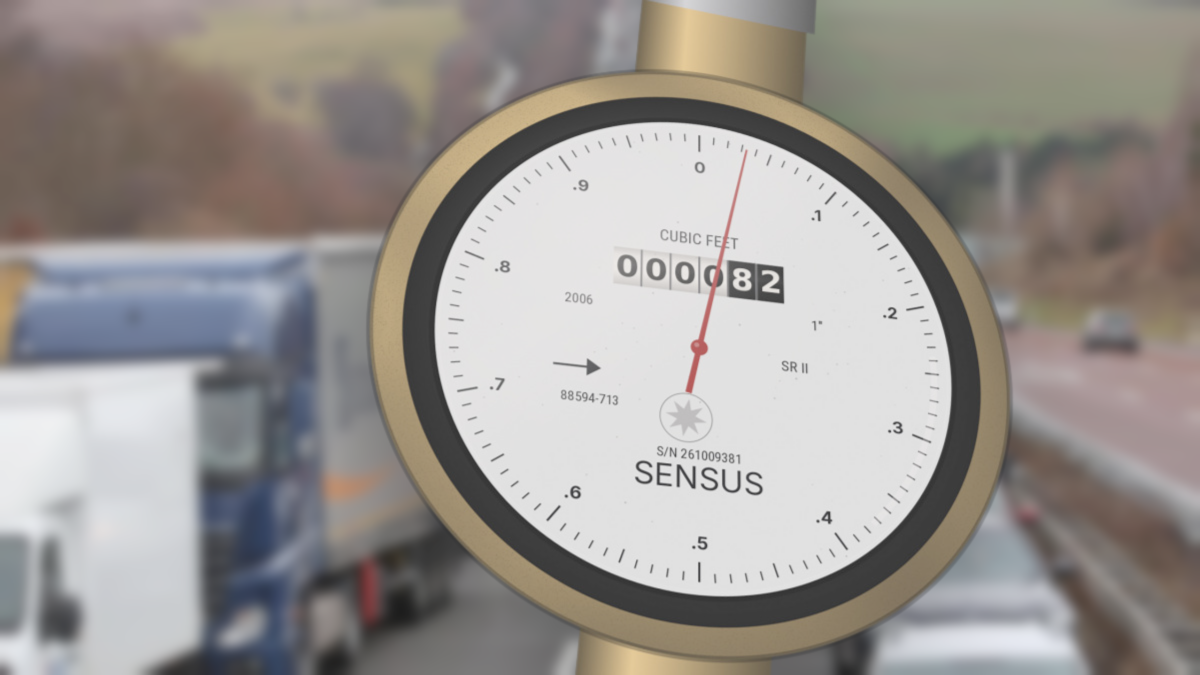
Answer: 82.03; ft³
